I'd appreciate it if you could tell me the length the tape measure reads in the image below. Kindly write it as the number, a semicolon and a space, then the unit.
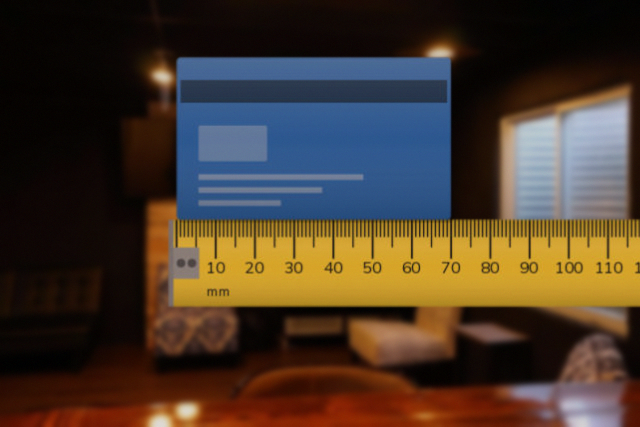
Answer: 70; mm
